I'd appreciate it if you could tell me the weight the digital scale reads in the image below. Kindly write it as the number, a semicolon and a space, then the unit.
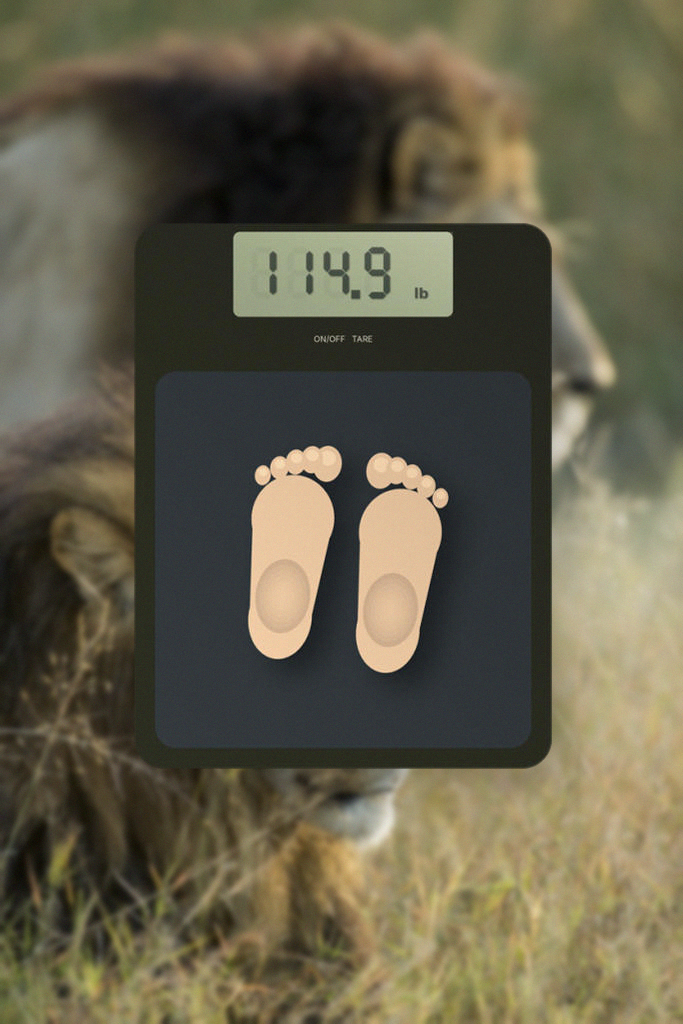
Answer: 114.9; lb
